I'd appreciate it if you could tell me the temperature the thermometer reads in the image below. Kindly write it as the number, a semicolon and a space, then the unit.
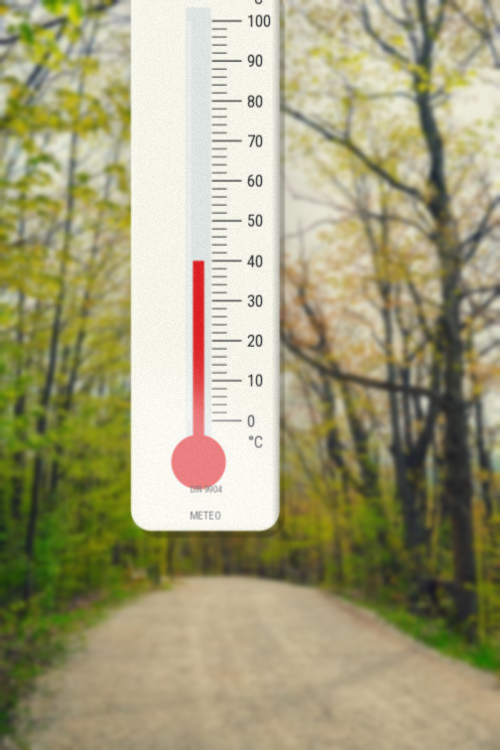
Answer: 40; °C
